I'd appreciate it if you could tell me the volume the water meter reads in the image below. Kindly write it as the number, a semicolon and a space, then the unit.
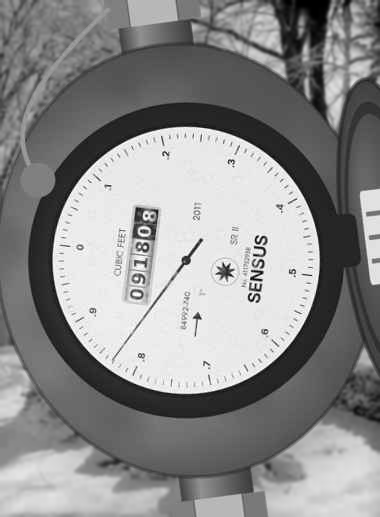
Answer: 91807.83; ft³
